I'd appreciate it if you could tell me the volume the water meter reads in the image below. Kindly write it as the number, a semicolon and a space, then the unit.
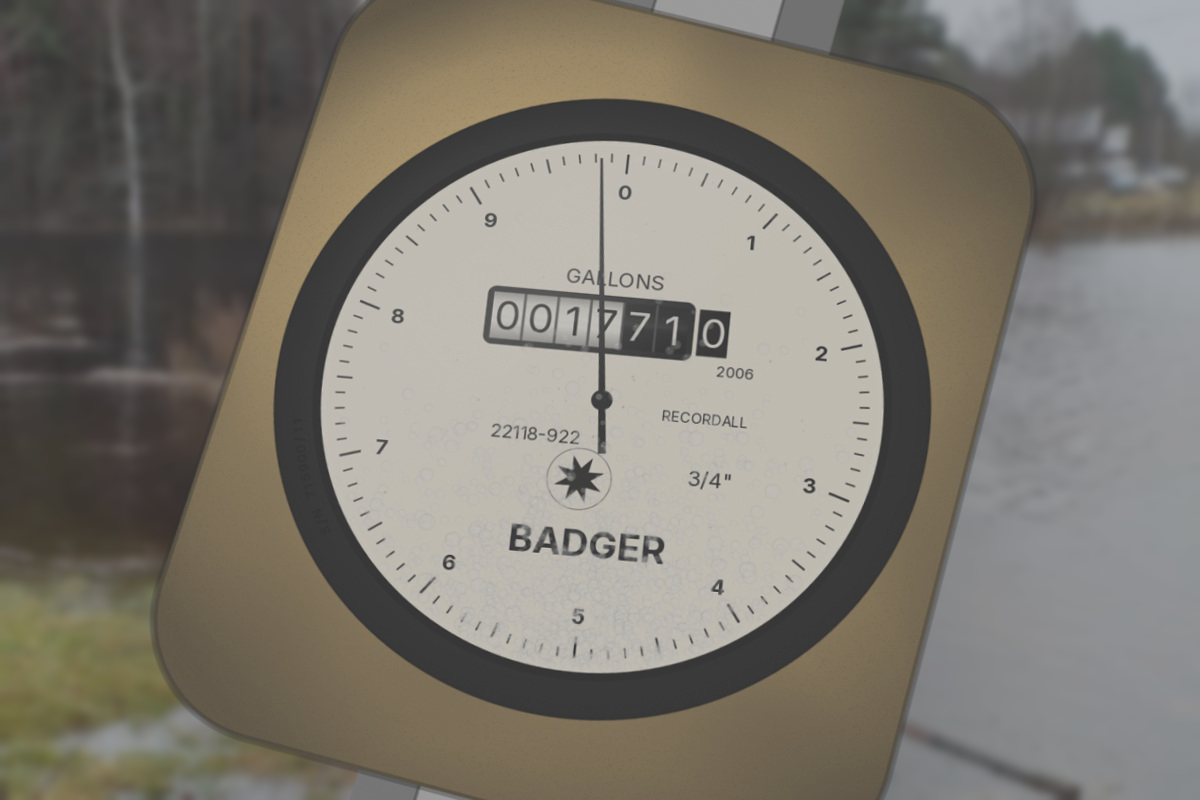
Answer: 17709.8; gal
